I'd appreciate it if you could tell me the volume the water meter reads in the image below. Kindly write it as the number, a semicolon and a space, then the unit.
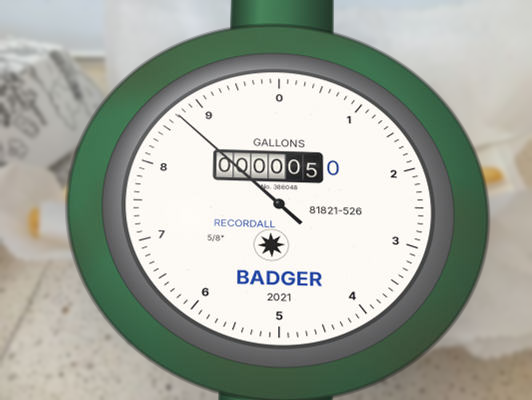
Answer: 48.7; gal
